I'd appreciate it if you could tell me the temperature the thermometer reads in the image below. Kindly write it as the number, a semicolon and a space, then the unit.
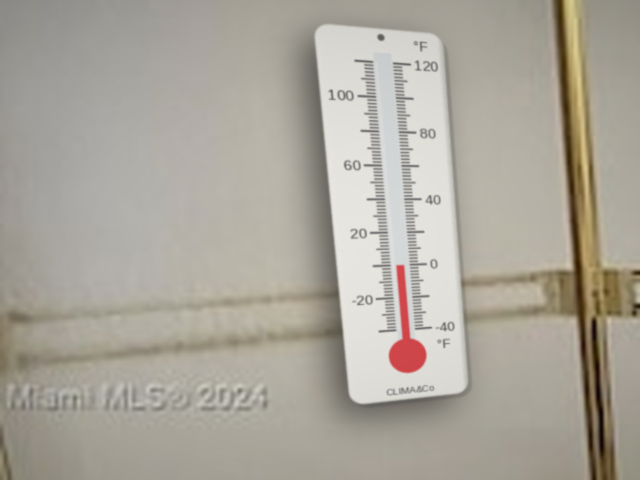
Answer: 0; °F
